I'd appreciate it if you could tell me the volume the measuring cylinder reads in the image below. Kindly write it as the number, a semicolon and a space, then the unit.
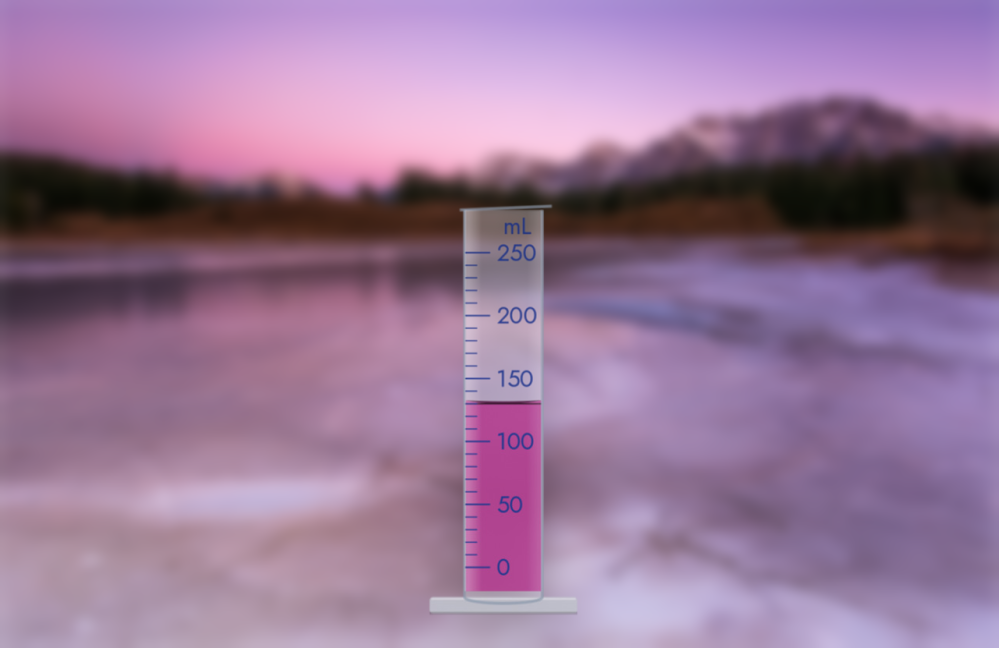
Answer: 130; mL
